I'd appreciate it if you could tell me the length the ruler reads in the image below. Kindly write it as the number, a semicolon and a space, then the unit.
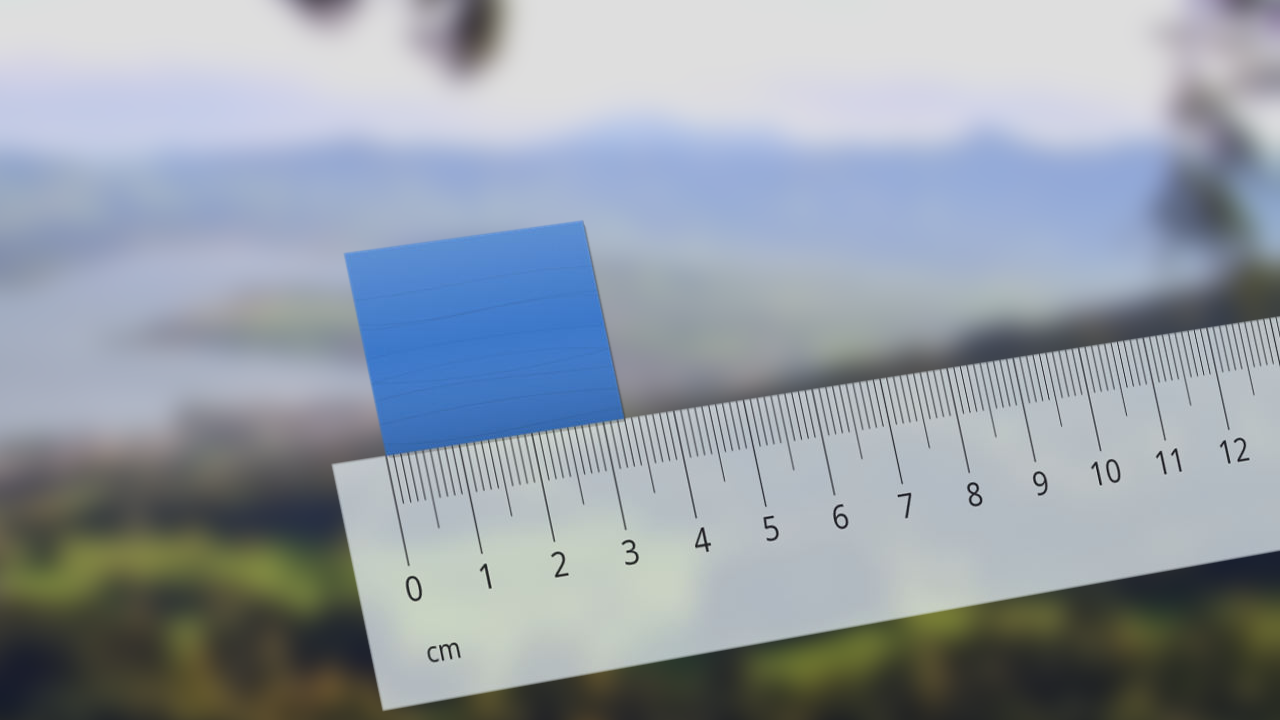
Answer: 3.3; cm
